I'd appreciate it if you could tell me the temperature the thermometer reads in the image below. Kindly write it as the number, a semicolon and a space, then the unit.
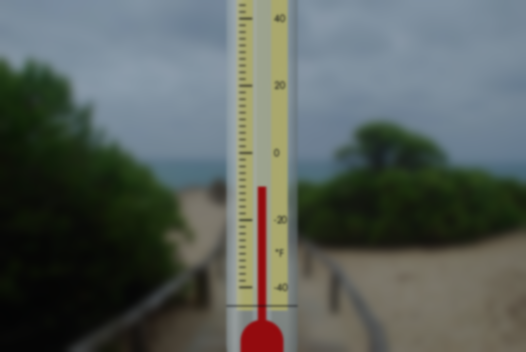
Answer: -10; °F
